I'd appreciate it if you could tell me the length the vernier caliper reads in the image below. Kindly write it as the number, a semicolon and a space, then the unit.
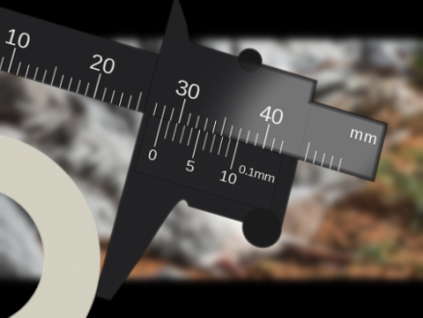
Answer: 28.0; mm
